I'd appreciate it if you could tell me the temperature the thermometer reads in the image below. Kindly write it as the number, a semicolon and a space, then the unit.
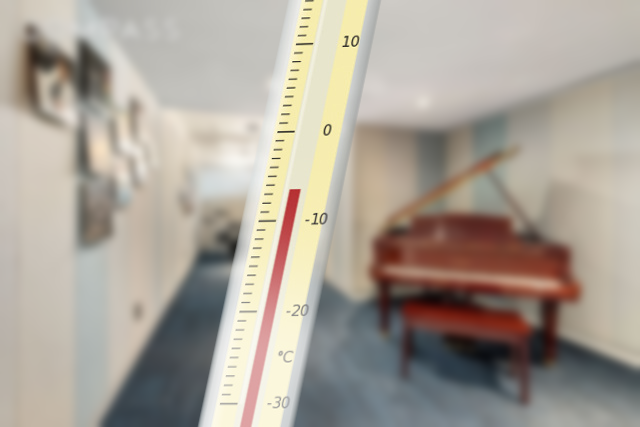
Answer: -6.5; °C
